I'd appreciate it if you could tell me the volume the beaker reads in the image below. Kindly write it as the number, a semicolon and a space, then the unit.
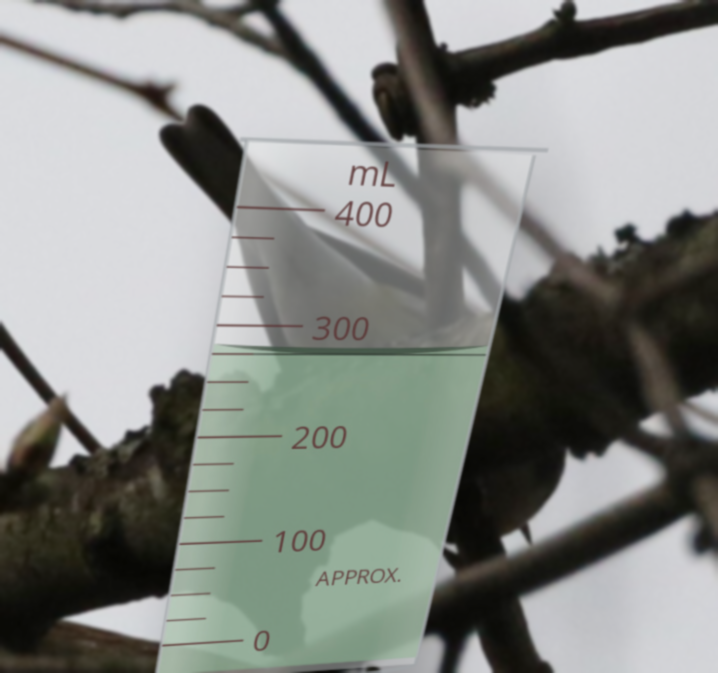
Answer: 275; mL
